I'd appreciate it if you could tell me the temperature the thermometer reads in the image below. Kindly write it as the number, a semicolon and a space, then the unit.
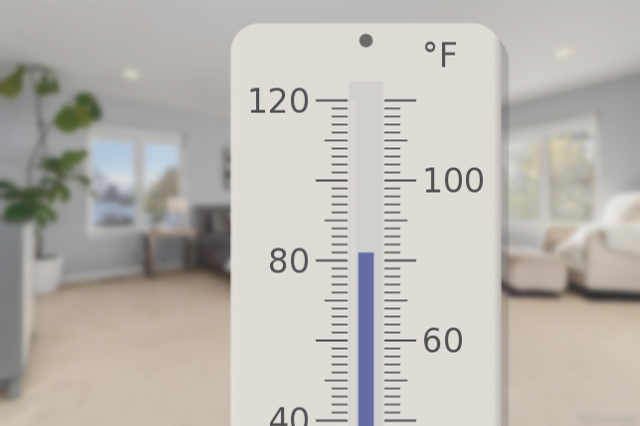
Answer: 82; °F
